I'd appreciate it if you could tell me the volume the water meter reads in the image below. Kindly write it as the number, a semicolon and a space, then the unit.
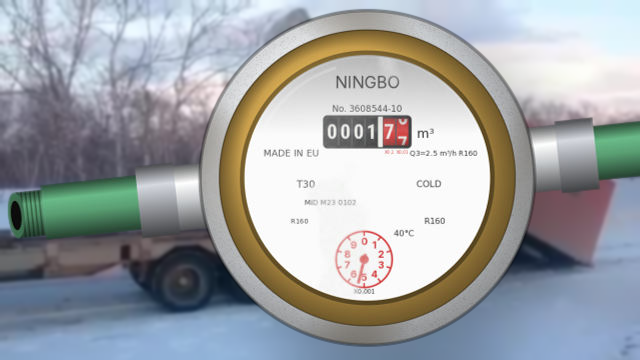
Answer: 1.765; m³
